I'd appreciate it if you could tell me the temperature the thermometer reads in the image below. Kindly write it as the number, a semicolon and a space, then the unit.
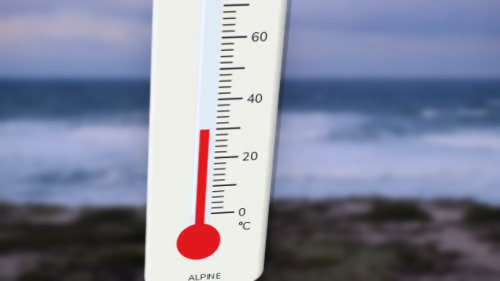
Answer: 30; °C
